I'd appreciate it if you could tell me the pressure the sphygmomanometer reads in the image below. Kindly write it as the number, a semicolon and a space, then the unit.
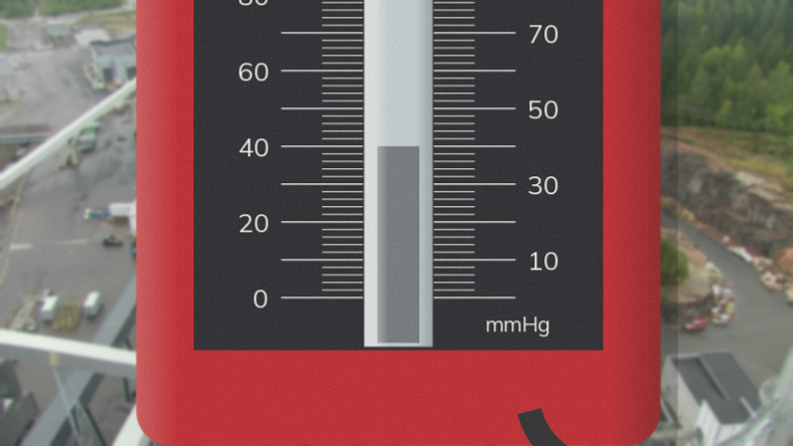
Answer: 40; mmHg
